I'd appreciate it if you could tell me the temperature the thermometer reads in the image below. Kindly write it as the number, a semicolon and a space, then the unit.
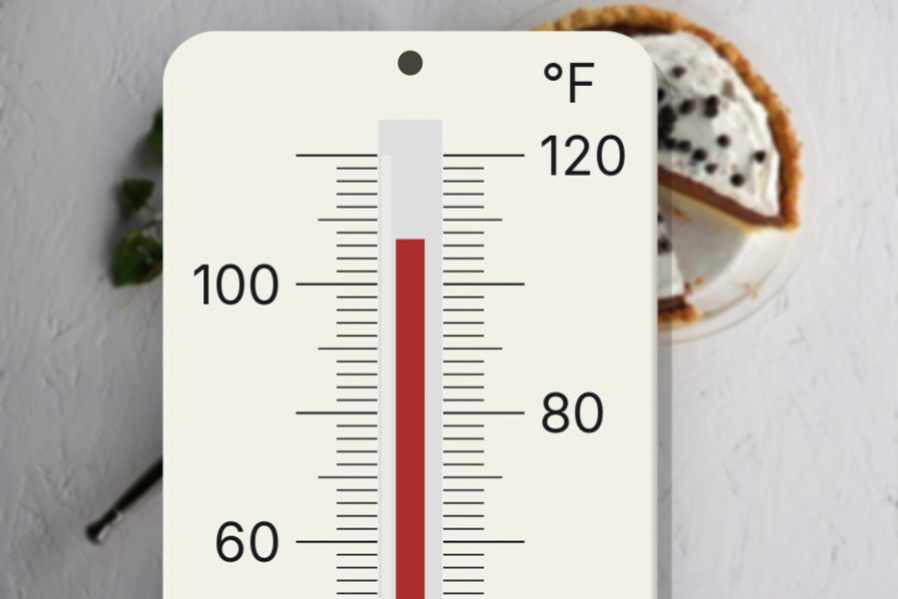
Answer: 107; °F
